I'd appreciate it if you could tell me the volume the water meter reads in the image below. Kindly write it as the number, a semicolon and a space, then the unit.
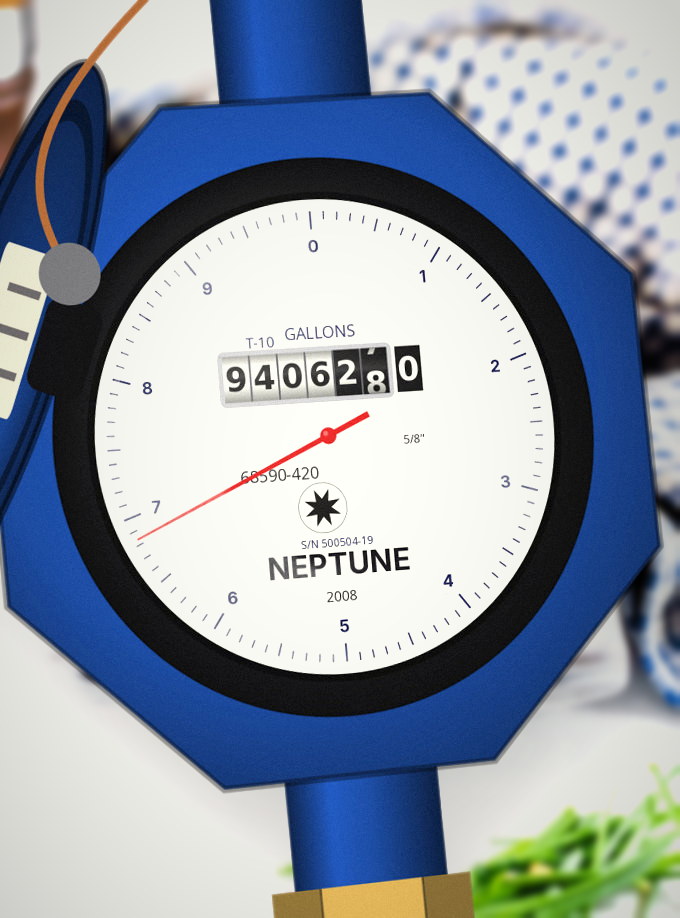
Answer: 9406276.8; gal
